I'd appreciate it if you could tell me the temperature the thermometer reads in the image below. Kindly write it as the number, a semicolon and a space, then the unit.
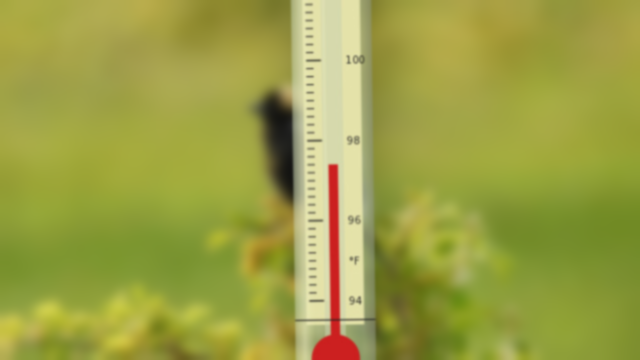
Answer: 97.4; °F
